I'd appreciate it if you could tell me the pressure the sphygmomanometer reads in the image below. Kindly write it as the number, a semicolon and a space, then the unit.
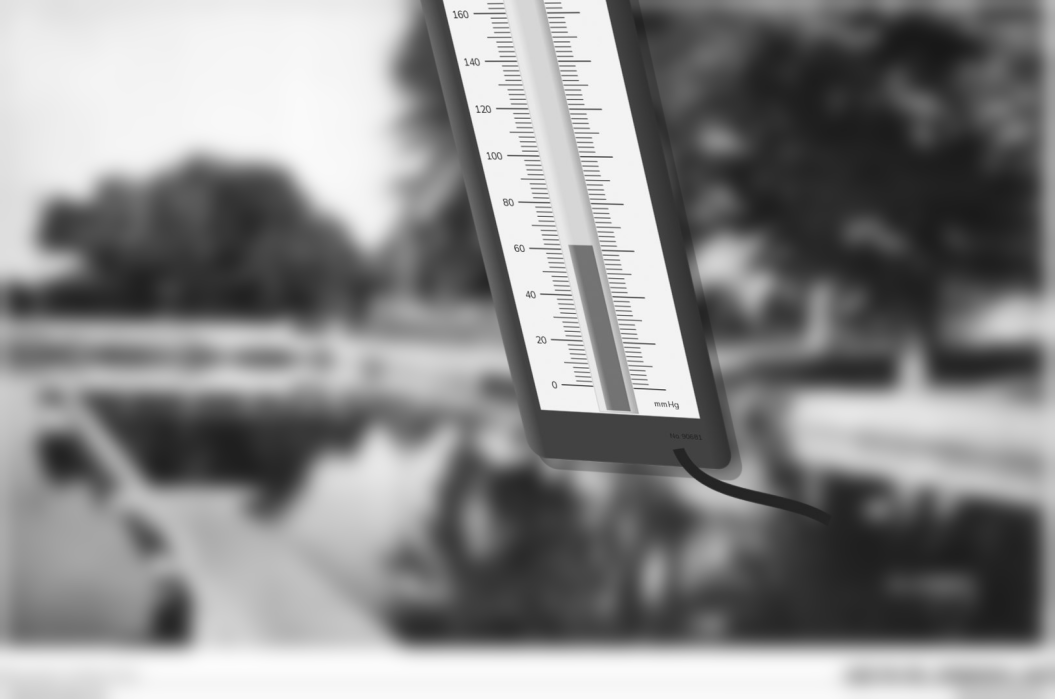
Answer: 62; mmHg
